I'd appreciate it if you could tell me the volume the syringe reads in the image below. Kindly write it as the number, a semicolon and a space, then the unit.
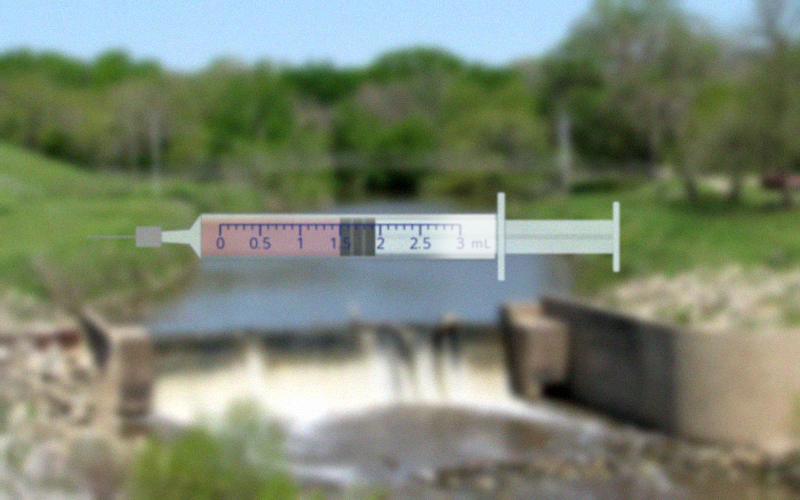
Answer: 1.5; mL
